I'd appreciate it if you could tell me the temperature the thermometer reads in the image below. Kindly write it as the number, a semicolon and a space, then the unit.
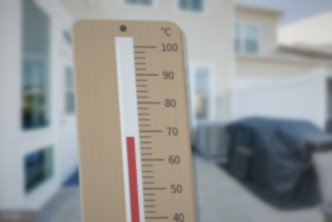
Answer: 68; °C
